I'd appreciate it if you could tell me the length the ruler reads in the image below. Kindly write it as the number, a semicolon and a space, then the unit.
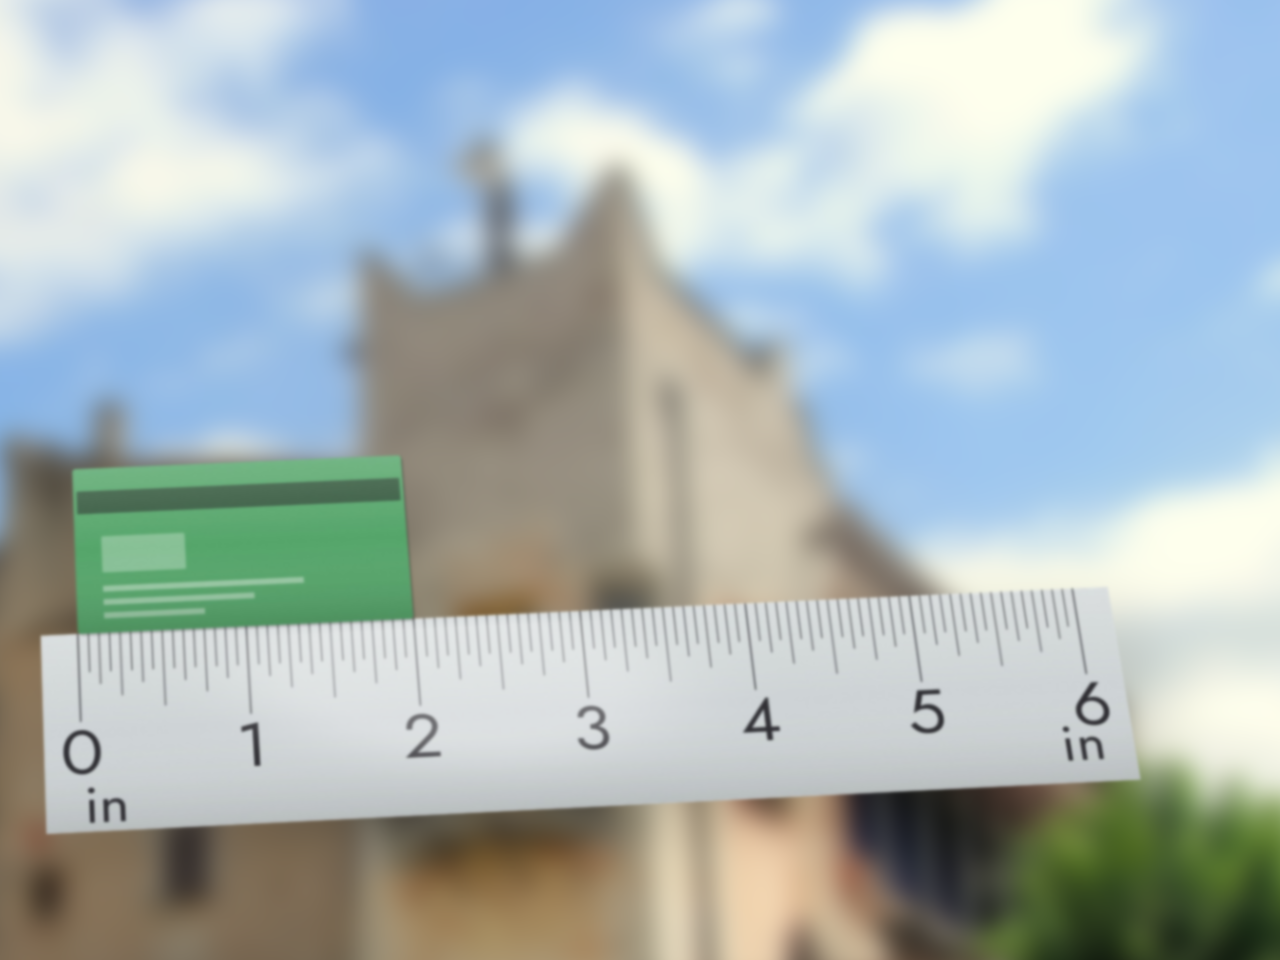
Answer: 2; in
